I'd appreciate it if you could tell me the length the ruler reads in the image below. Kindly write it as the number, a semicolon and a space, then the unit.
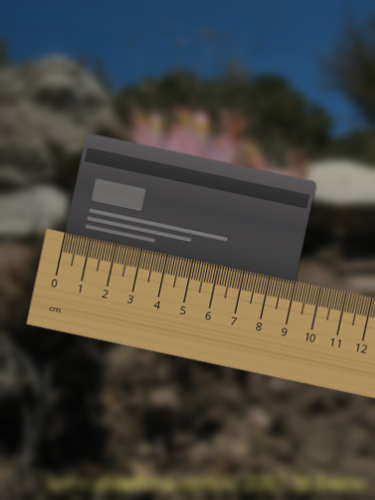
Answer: 9; cm
